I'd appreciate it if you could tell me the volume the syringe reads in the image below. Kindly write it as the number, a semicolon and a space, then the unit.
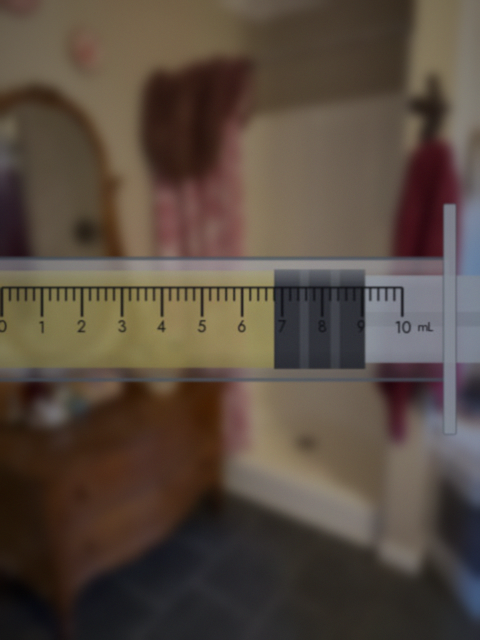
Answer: 6.8; mL
